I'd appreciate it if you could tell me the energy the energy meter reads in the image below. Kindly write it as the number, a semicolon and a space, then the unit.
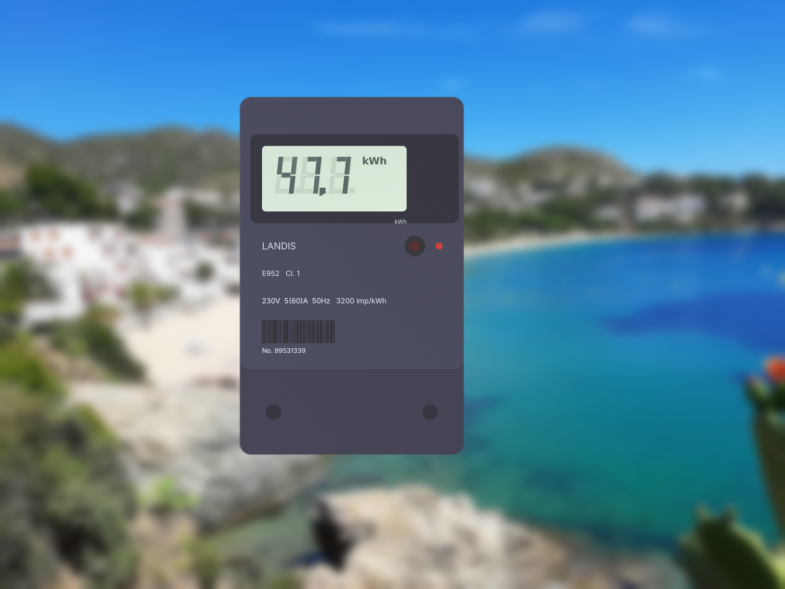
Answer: 47.7; kWh
